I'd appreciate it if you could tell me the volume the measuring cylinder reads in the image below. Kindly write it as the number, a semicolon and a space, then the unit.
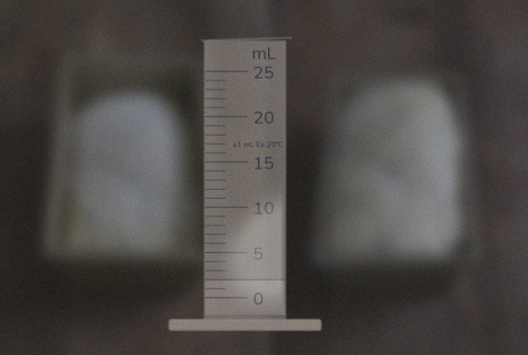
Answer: 2; mL
